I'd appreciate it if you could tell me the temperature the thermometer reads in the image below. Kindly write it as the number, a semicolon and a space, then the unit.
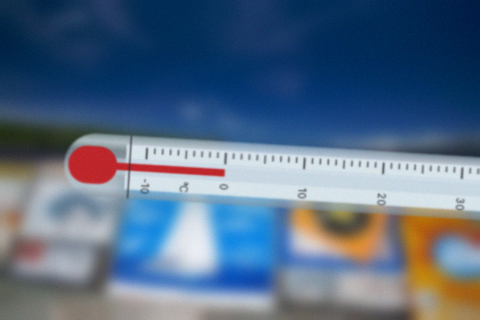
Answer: 0; °C
